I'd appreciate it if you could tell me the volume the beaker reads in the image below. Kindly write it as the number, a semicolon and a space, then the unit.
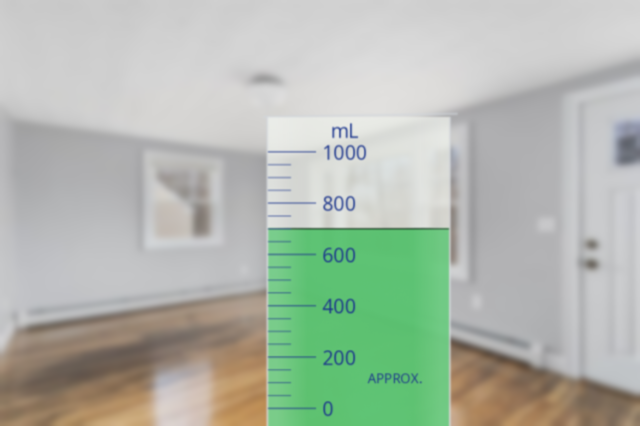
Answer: 700; mL
